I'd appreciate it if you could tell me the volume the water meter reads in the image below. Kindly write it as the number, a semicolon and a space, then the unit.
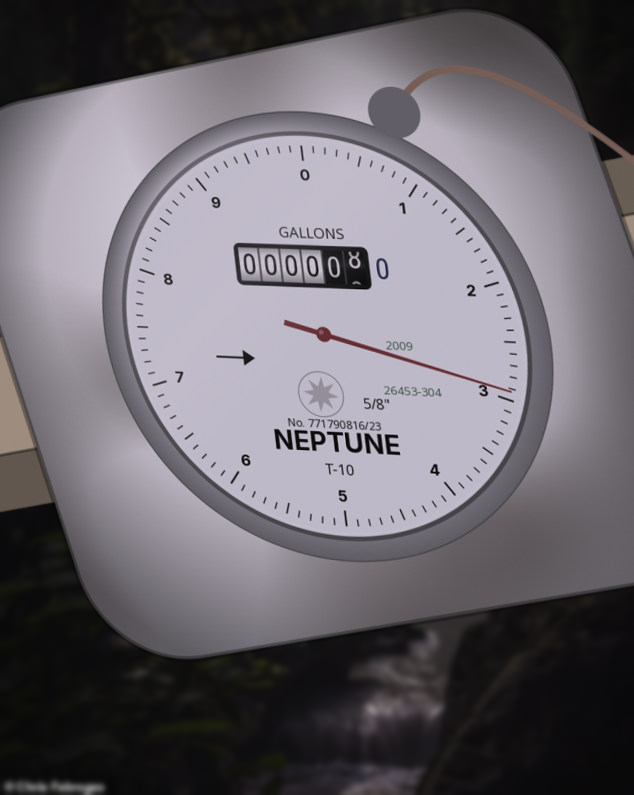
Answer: 82.9; gal
